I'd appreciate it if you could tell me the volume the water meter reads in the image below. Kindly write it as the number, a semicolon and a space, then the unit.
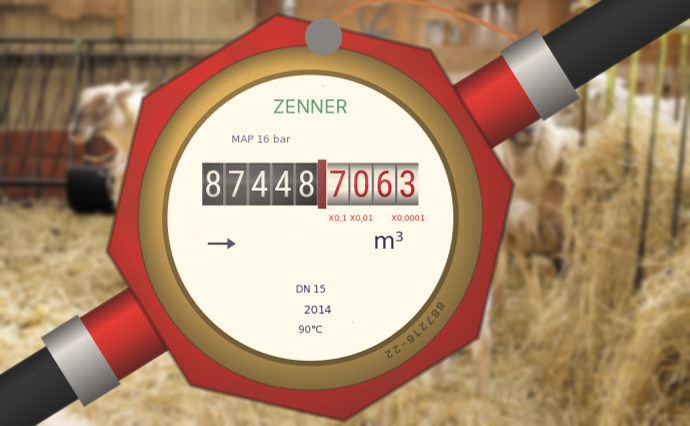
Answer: 87448.7063; m³
